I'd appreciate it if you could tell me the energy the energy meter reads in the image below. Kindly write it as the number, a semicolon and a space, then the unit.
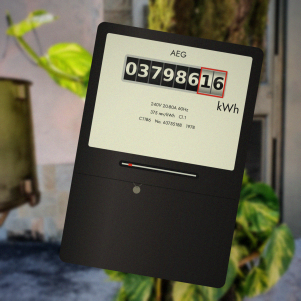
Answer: 37986.16; kWh
